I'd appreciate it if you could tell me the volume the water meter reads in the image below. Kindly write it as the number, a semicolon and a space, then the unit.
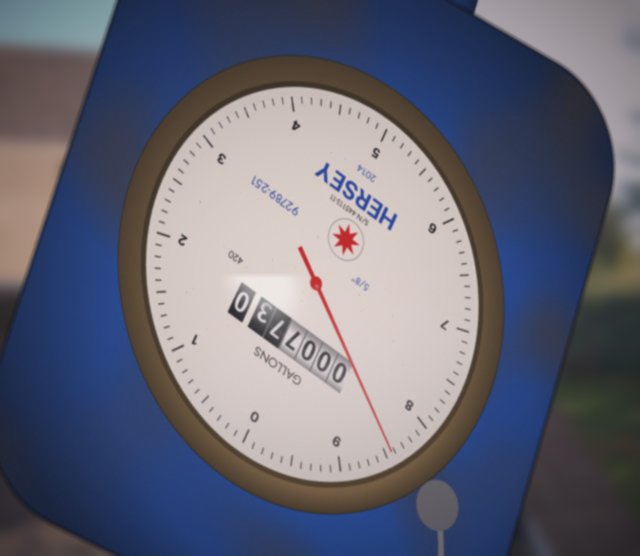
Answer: 7728.4; gal
